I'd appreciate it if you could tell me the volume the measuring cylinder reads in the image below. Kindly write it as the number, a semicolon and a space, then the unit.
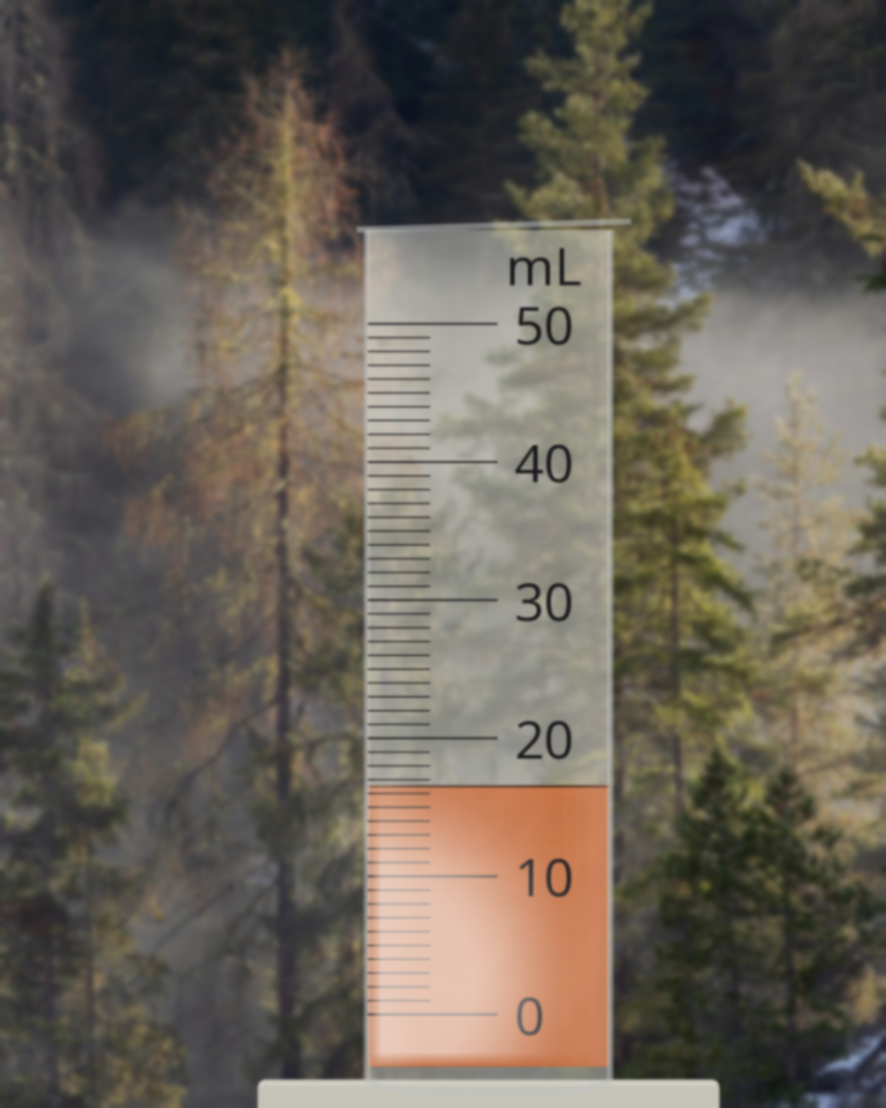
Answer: 16.5; mL
